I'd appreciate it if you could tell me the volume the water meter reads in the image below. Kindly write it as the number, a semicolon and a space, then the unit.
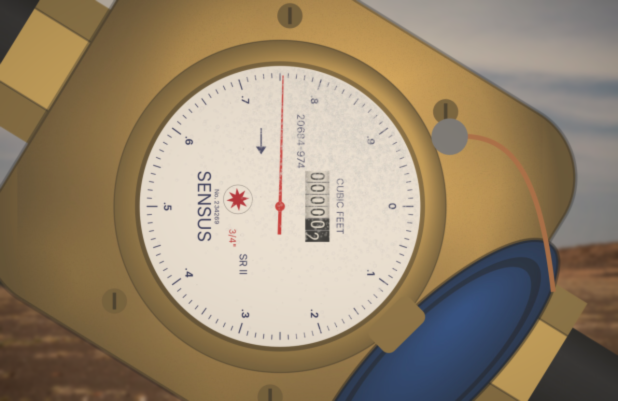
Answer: 1.75; ft³
